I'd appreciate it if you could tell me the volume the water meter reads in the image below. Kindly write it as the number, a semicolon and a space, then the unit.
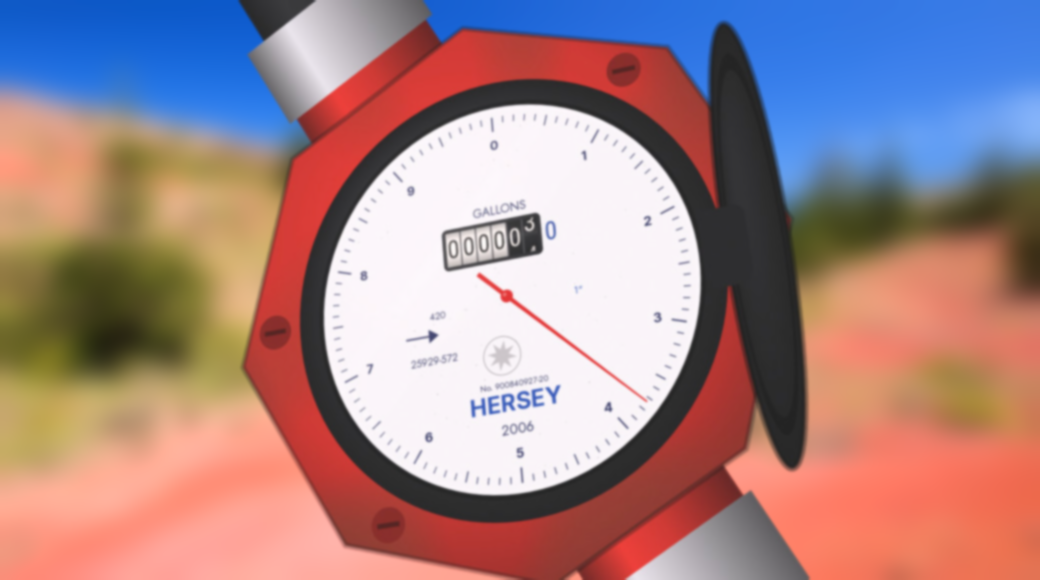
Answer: 33.7; gal
